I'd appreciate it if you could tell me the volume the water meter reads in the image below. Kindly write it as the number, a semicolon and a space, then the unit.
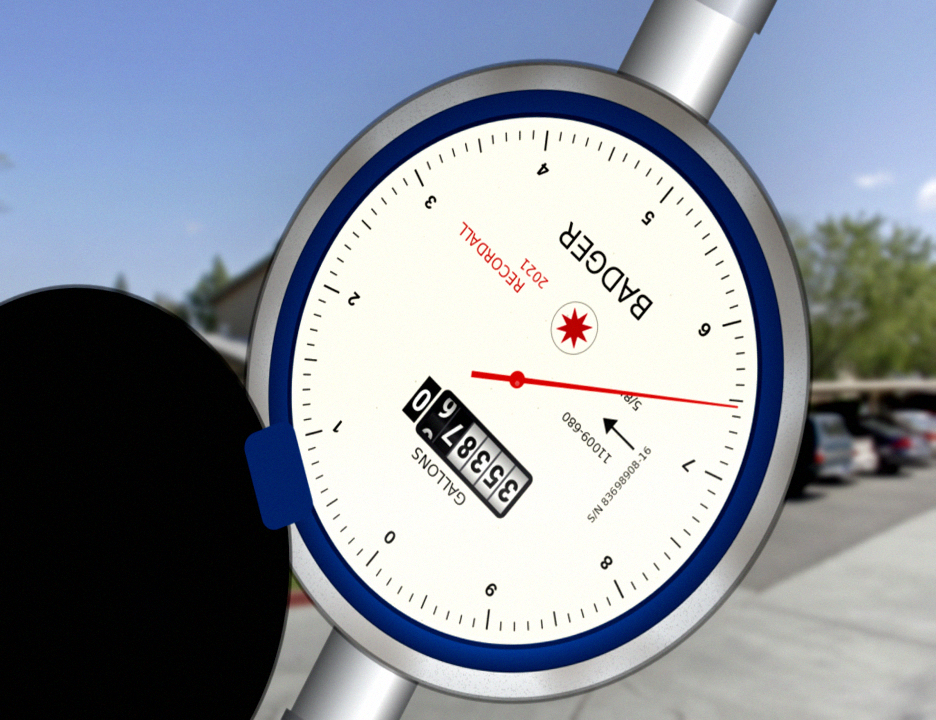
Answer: 3538756.5; gal
